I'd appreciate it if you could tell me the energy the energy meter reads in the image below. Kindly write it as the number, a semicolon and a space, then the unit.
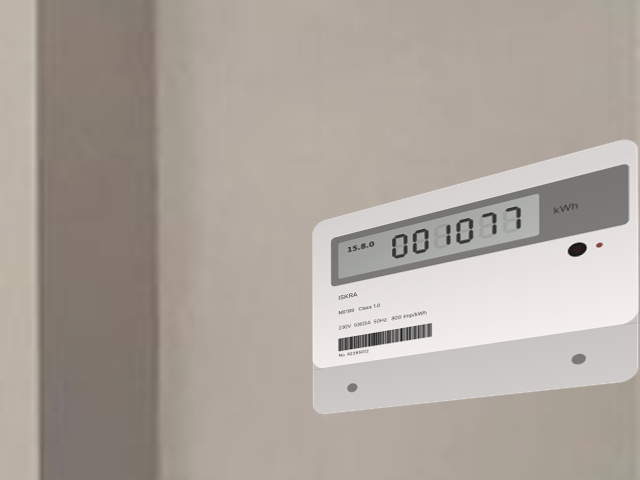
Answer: 1077; kWh
